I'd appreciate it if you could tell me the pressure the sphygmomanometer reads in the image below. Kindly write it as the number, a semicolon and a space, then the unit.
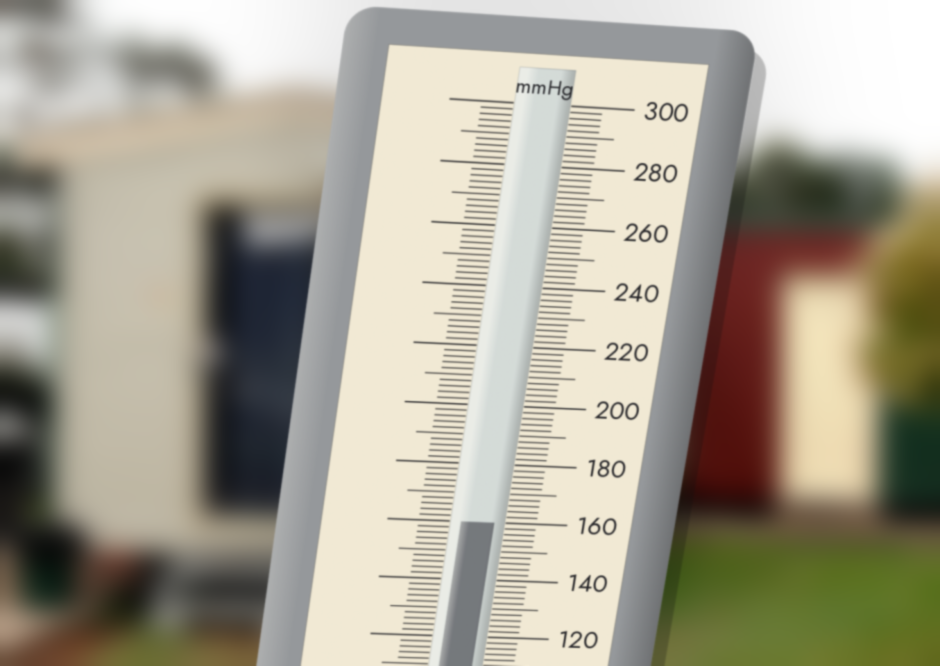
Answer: 160; mmHg
